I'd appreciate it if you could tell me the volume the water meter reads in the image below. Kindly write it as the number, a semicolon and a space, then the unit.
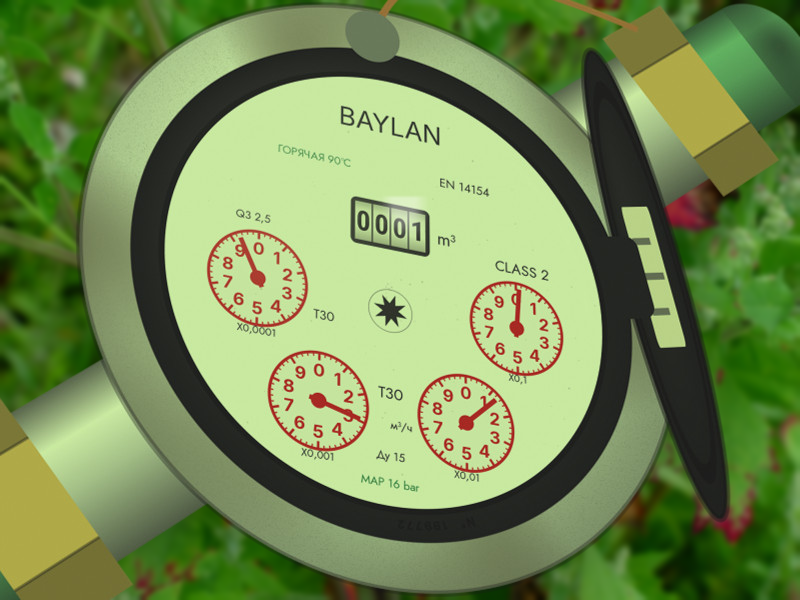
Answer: 1.0129; m³
